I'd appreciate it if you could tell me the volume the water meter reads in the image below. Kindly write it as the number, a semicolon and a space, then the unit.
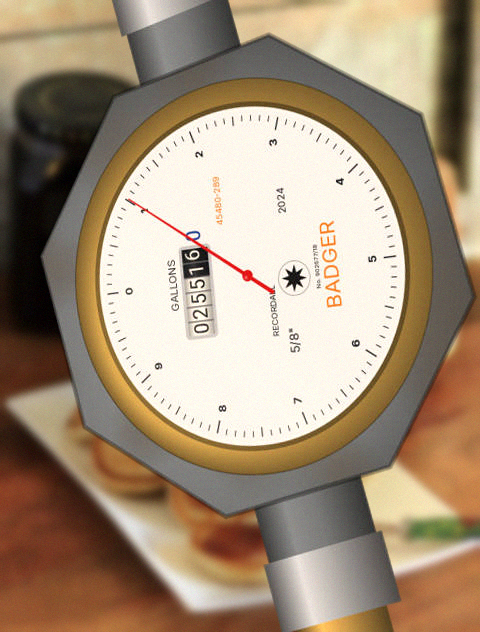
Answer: 255161.0; gal
